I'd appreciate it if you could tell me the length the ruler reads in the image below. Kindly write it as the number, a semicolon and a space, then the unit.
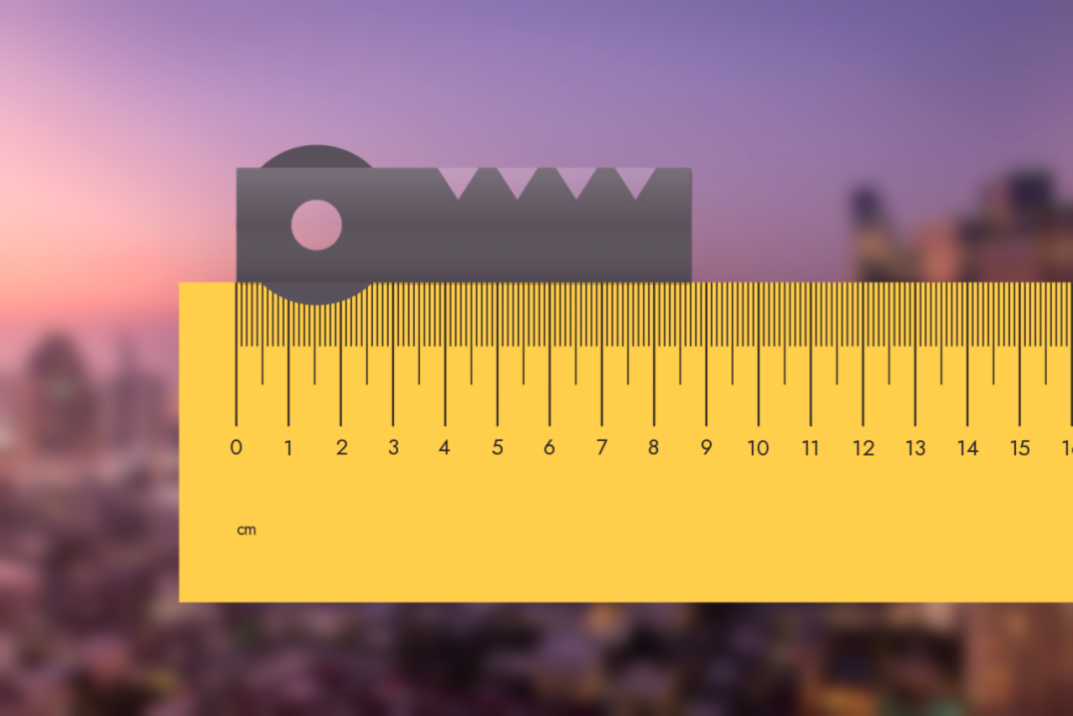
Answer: 8.7; cm
